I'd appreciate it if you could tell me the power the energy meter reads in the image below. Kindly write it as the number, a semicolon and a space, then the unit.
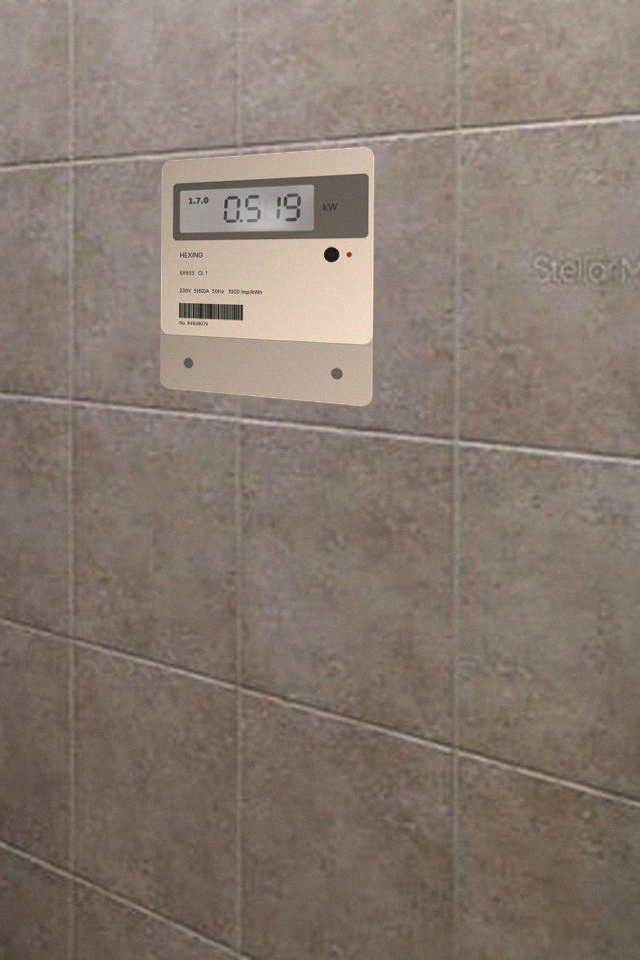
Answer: 0.519; kW
